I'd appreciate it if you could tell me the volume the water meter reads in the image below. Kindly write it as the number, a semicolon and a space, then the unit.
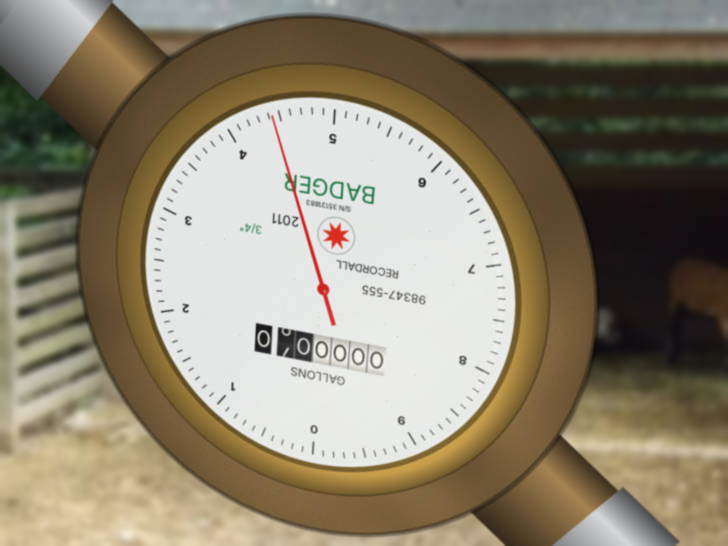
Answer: 74.4; gal
